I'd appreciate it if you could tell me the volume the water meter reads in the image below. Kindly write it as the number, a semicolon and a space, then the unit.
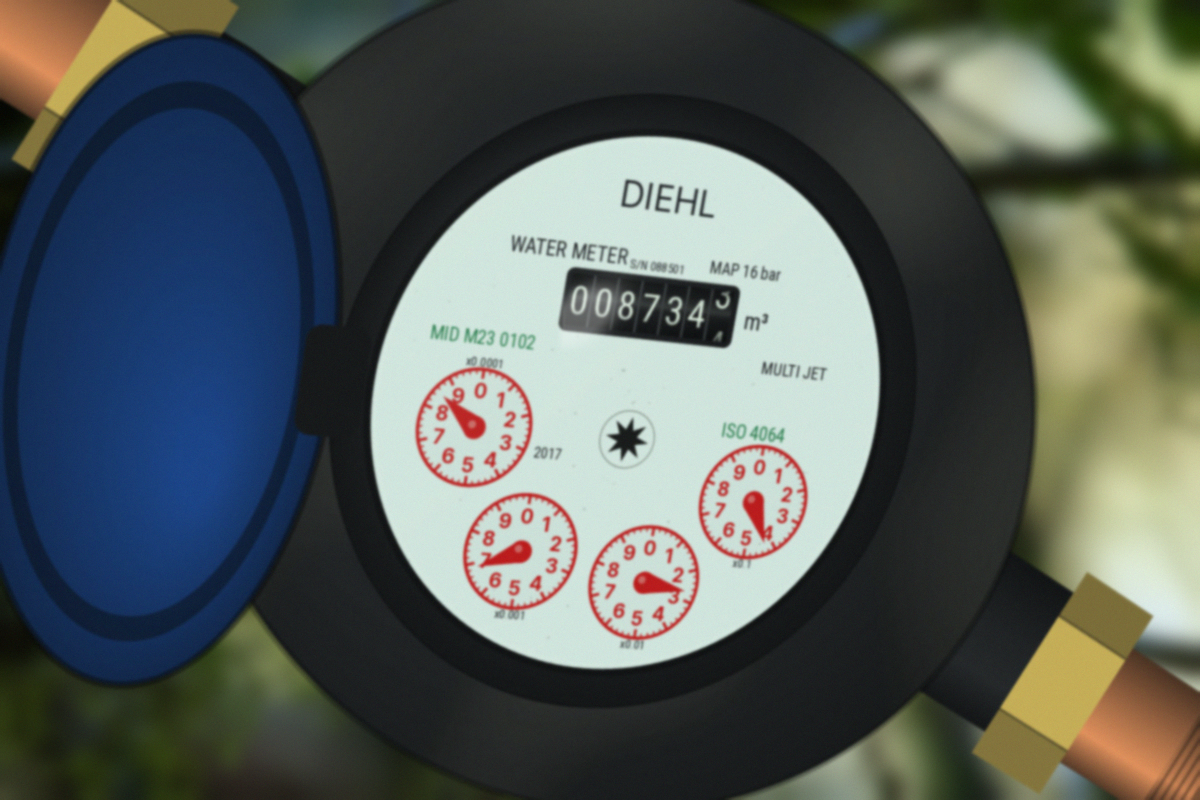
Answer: 87343.4268; m³
